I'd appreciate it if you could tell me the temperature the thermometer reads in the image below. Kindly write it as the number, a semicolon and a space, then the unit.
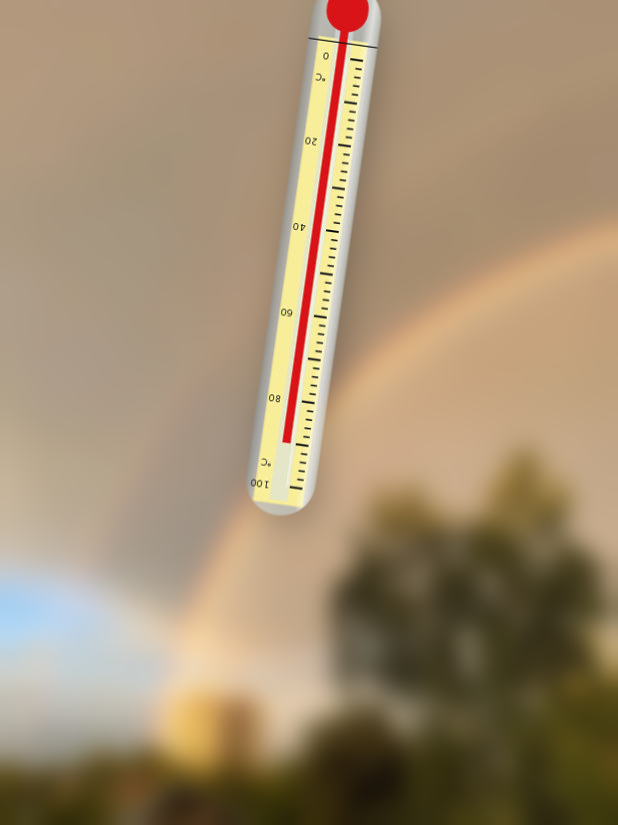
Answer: 90; °C
